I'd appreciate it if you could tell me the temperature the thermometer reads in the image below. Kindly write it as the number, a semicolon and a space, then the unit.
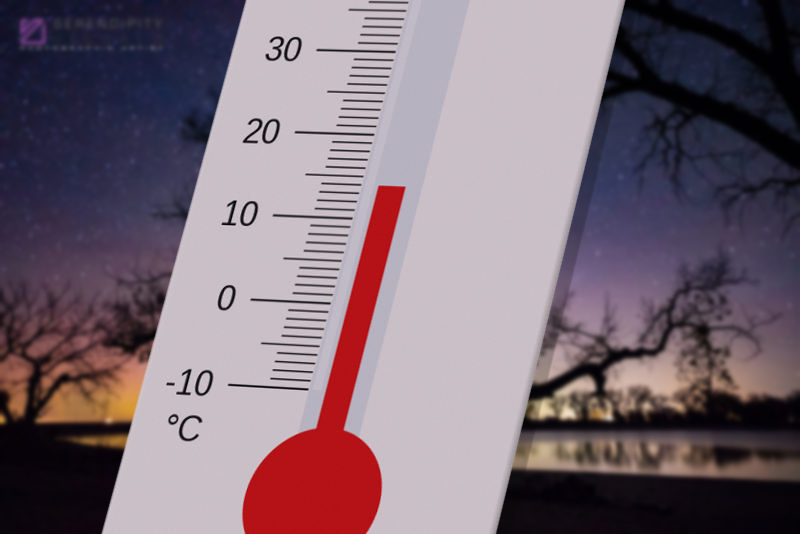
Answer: 14; °C
